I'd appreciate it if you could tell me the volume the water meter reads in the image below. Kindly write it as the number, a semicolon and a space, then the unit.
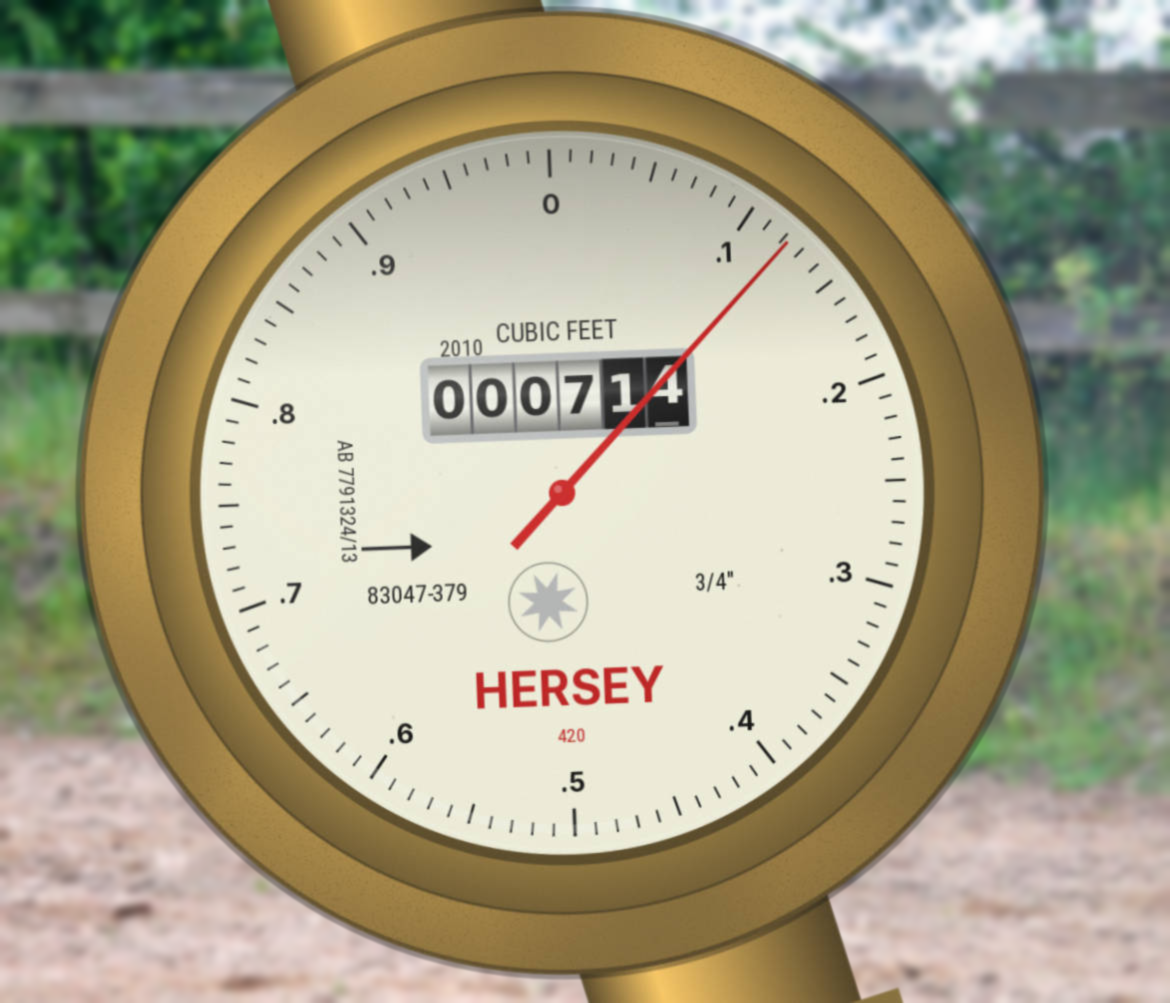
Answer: 714.12; ft³
